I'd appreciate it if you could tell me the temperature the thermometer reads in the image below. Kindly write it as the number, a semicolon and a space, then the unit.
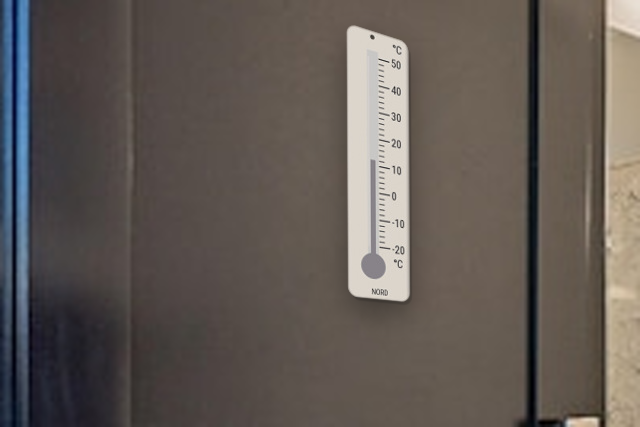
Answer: 12; °C
